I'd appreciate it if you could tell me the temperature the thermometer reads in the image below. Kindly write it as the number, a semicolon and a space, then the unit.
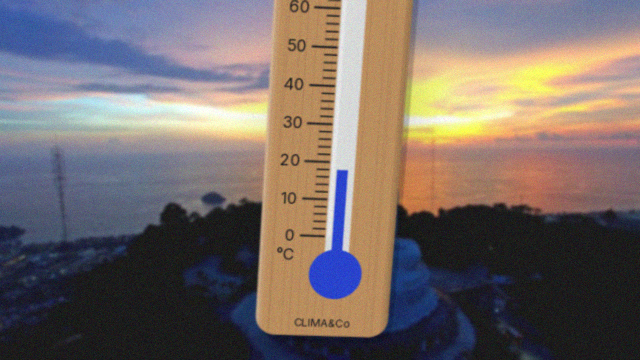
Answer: 18; °C
